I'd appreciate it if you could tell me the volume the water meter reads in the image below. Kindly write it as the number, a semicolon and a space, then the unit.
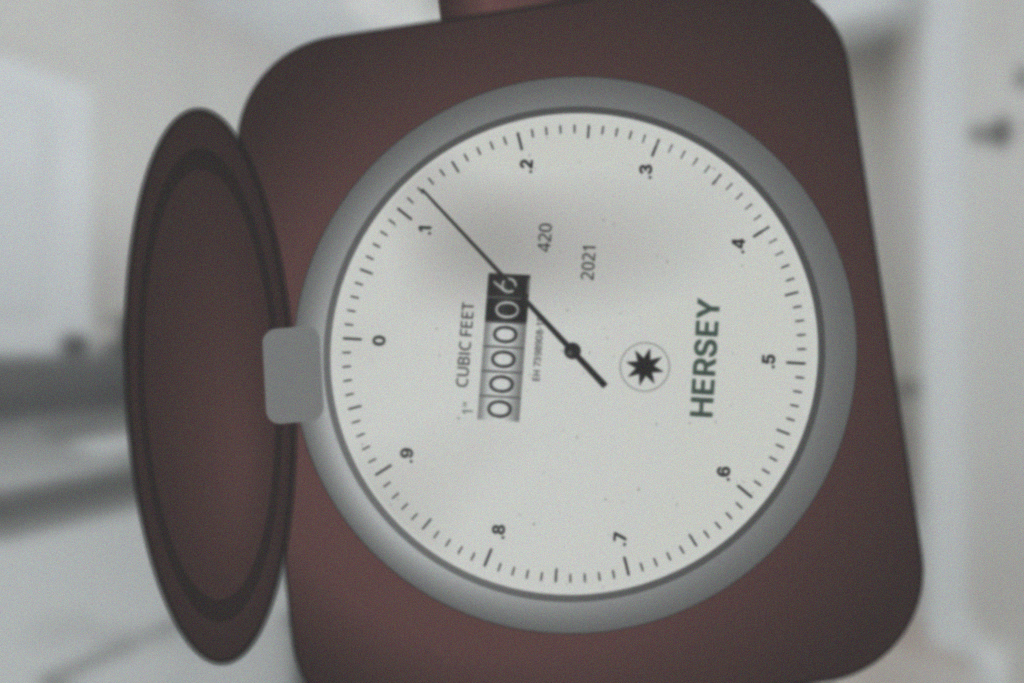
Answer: 6.12; ft³
